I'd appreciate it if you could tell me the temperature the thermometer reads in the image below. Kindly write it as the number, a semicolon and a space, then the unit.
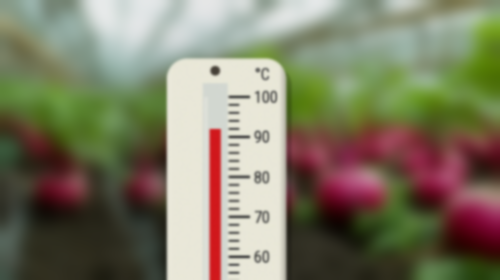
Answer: 92; °C
